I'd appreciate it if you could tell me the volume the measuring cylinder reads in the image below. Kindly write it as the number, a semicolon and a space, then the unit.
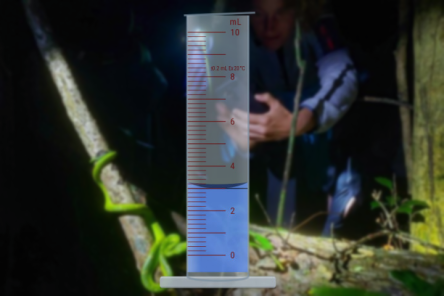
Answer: 3; mL
